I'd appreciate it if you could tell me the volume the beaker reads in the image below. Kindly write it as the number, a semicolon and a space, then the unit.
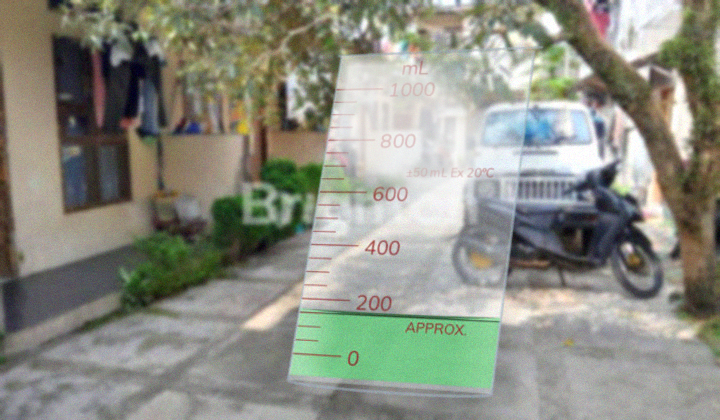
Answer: 150; mL
